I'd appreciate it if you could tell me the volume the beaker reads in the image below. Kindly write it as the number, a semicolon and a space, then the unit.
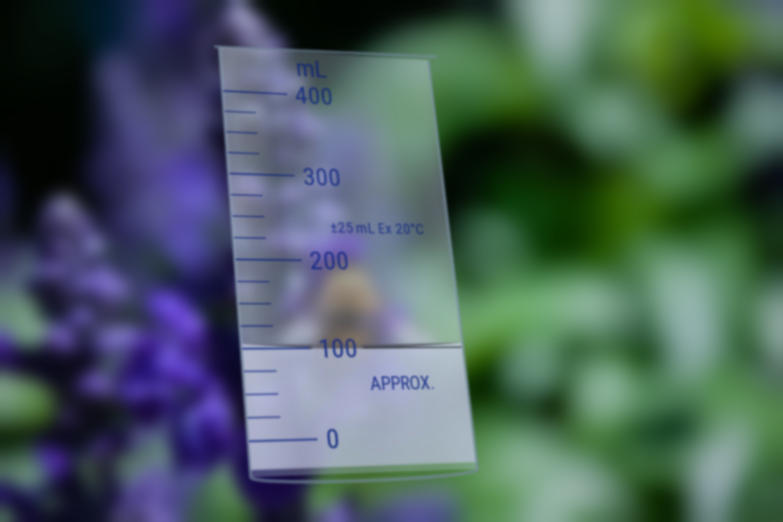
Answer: 100; mL
